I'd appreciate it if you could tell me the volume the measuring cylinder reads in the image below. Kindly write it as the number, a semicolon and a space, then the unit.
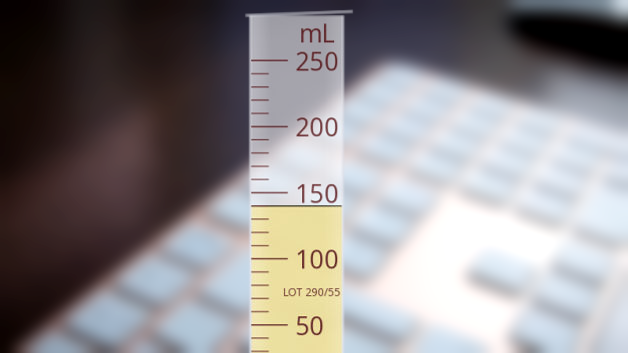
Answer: 140; mL
